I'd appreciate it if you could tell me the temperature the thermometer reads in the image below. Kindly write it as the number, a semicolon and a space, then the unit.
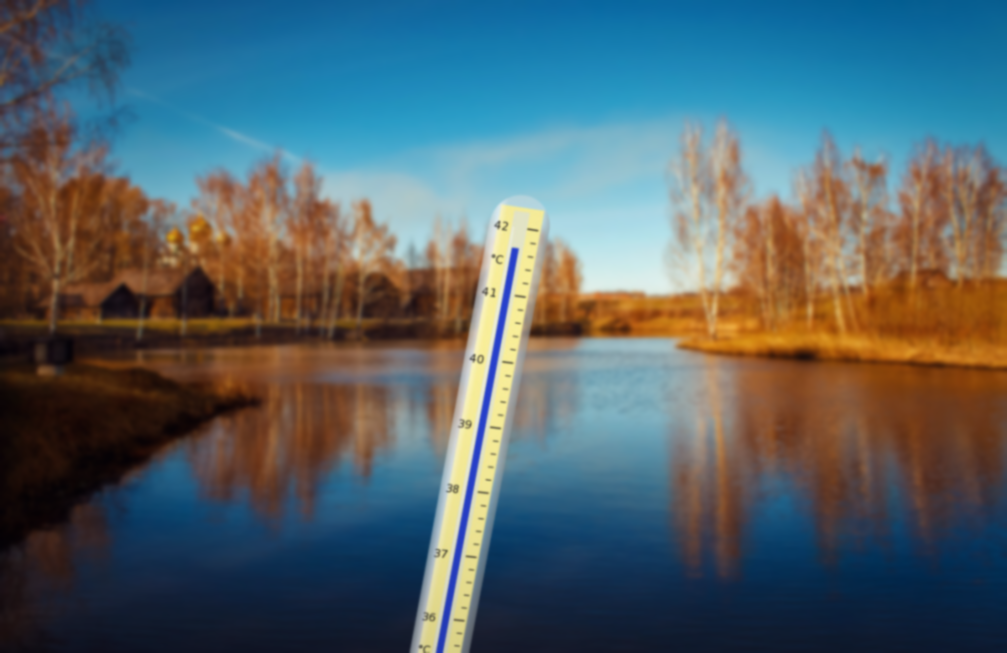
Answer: 41.7; °C
